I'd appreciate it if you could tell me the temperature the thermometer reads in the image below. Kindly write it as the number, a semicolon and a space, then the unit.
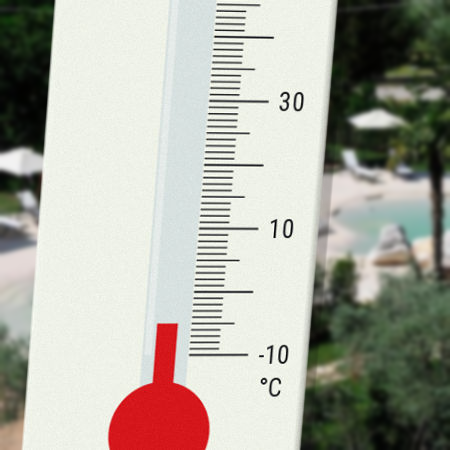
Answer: -5; °C
